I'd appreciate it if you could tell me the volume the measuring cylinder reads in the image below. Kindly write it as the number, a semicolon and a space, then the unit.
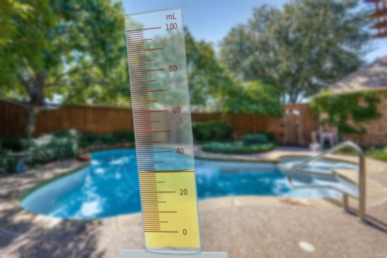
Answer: 30; mL
